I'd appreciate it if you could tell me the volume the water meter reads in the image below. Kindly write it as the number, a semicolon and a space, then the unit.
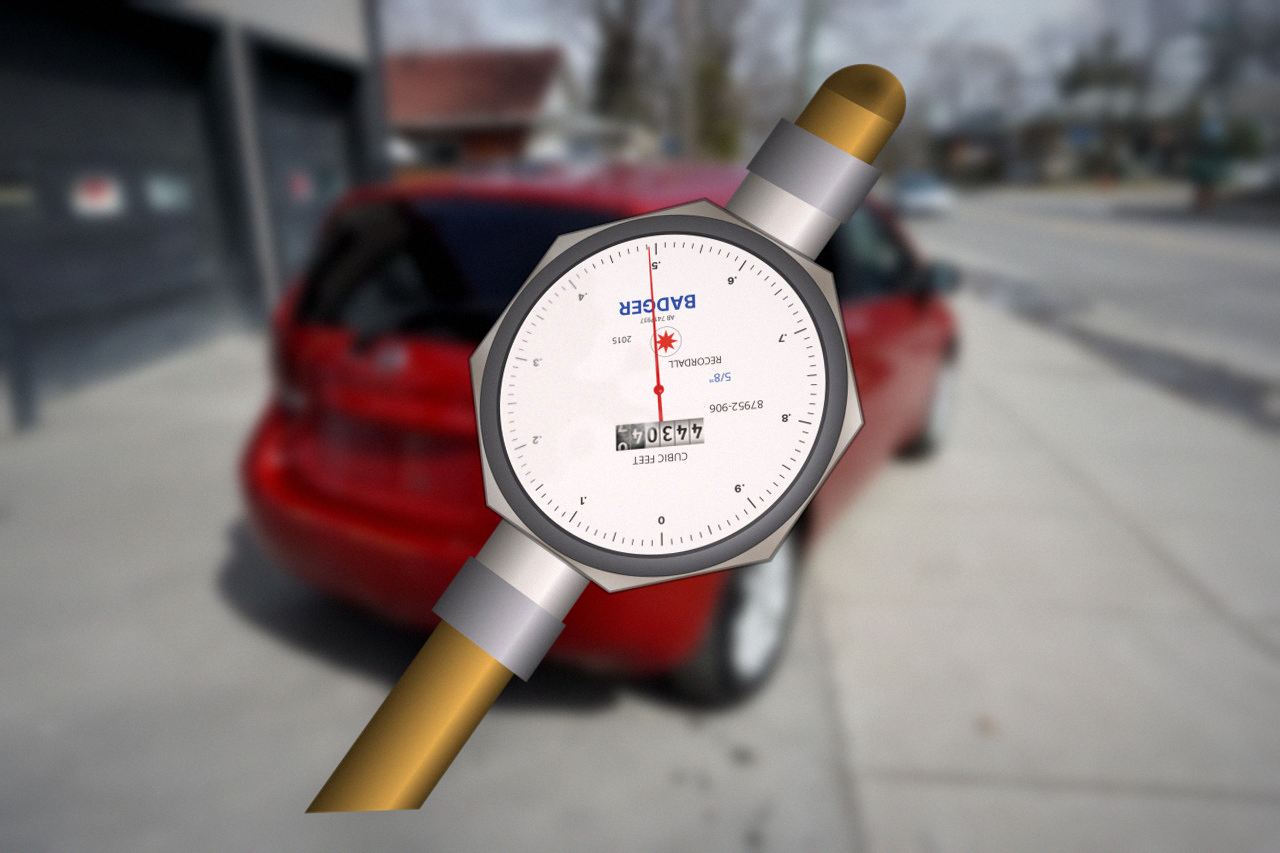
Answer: 443046.49; ft³
